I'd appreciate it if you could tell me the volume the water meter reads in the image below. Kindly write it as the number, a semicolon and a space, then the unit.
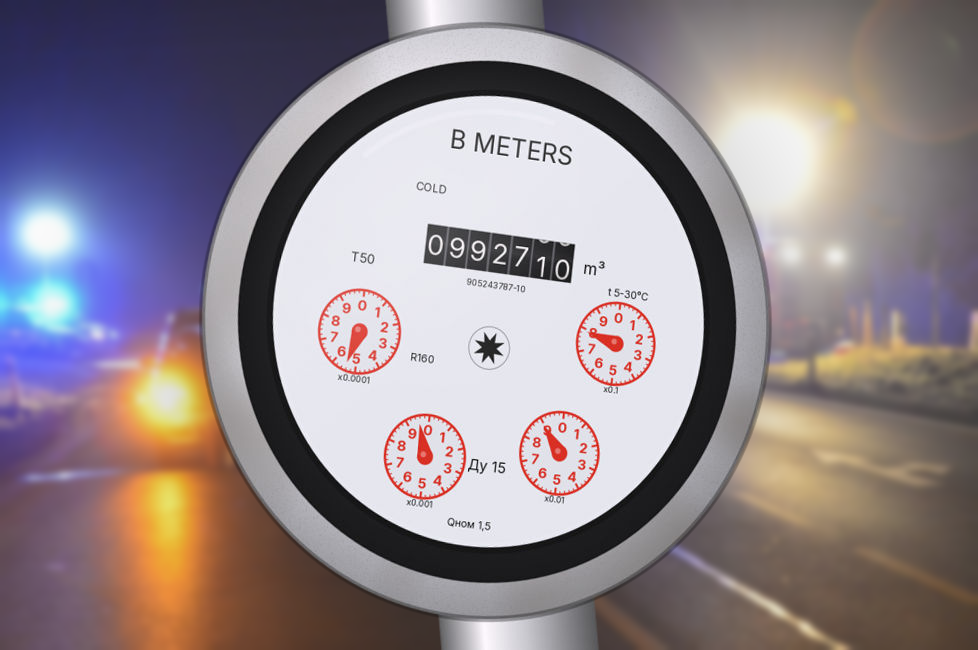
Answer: 992709.7895; m³
